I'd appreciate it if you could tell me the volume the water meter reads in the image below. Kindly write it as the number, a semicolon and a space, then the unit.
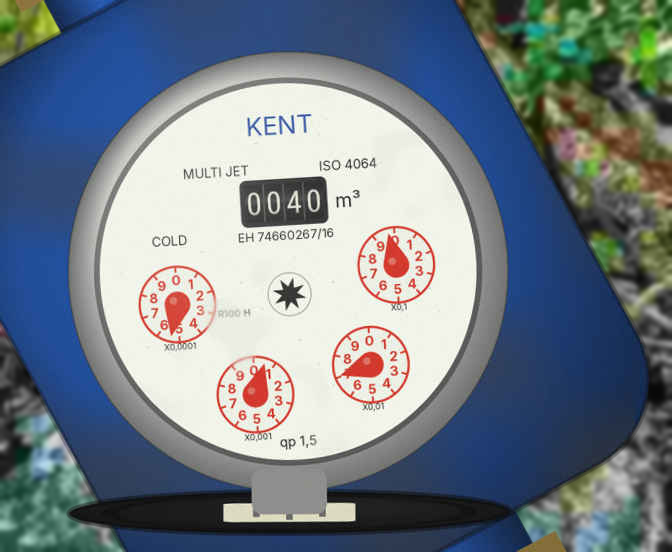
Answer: 39.9705; m³
